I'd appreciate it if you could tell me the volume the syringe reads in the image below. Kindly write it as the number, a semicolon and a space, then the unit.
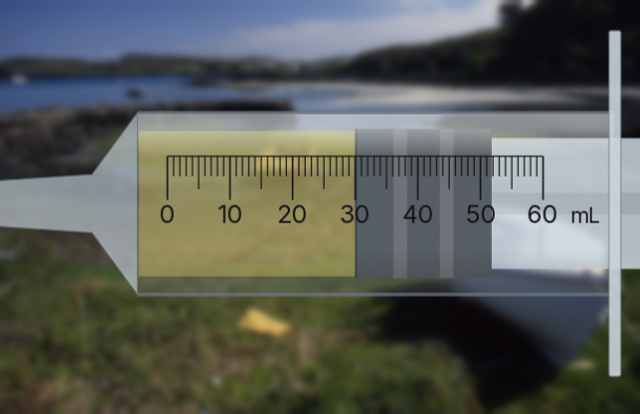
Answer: 30; mL
